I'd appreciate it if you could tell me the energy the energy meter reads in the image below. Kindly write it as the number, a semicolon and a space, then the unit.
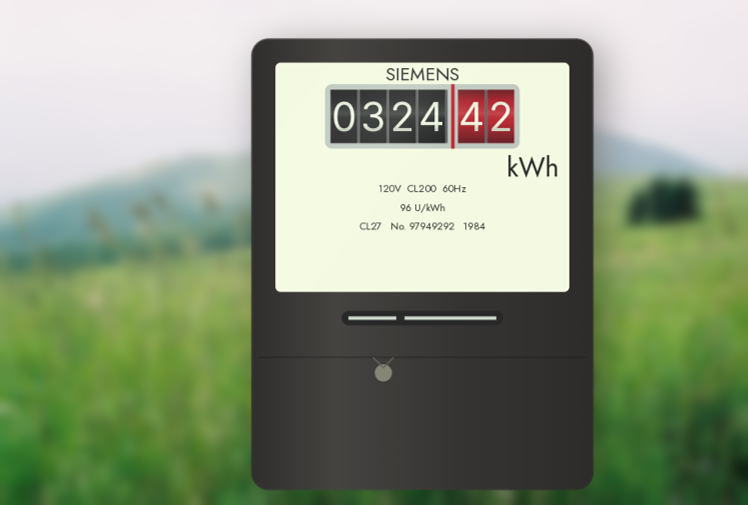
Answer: 324.42; kWh
